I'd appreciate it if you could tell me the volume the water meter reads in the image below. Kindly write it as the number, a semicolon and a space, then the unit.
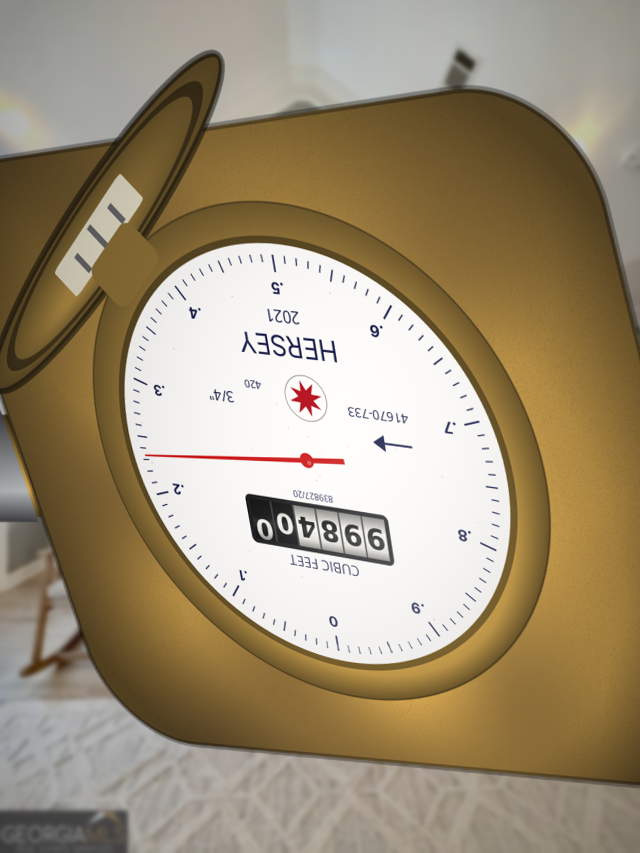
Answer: 998400.23; ft³
